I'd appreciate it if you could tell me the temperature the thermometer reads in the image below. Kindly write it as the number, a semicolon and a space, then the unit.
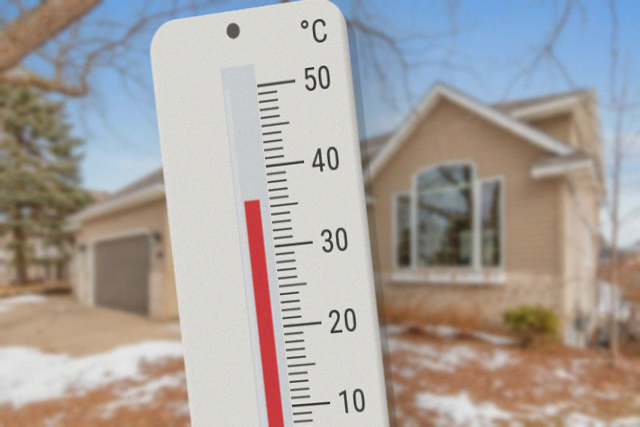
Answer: 36; °C
